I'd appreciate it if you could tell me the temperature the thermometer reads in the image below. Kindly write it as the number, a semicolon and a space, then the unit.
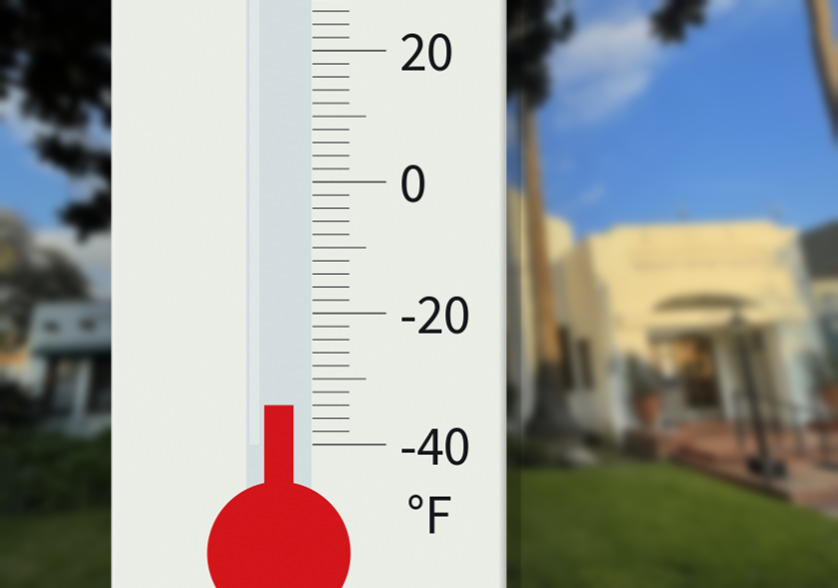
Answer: -34; °F
